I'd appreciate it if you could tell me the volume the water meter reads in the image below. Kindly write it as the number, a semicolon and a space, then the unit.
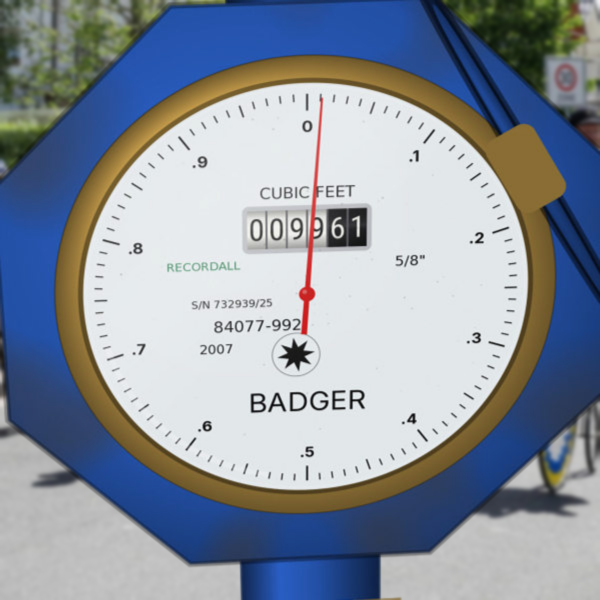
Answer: 9961.01; ft³
